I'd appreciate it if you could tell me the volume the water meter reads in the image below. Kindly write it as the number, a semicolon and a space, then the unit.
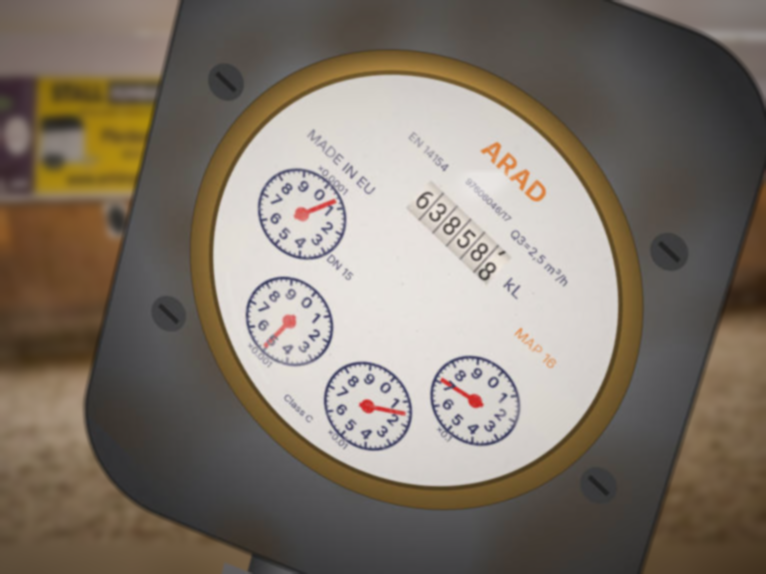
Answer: 638587.7150; kL
